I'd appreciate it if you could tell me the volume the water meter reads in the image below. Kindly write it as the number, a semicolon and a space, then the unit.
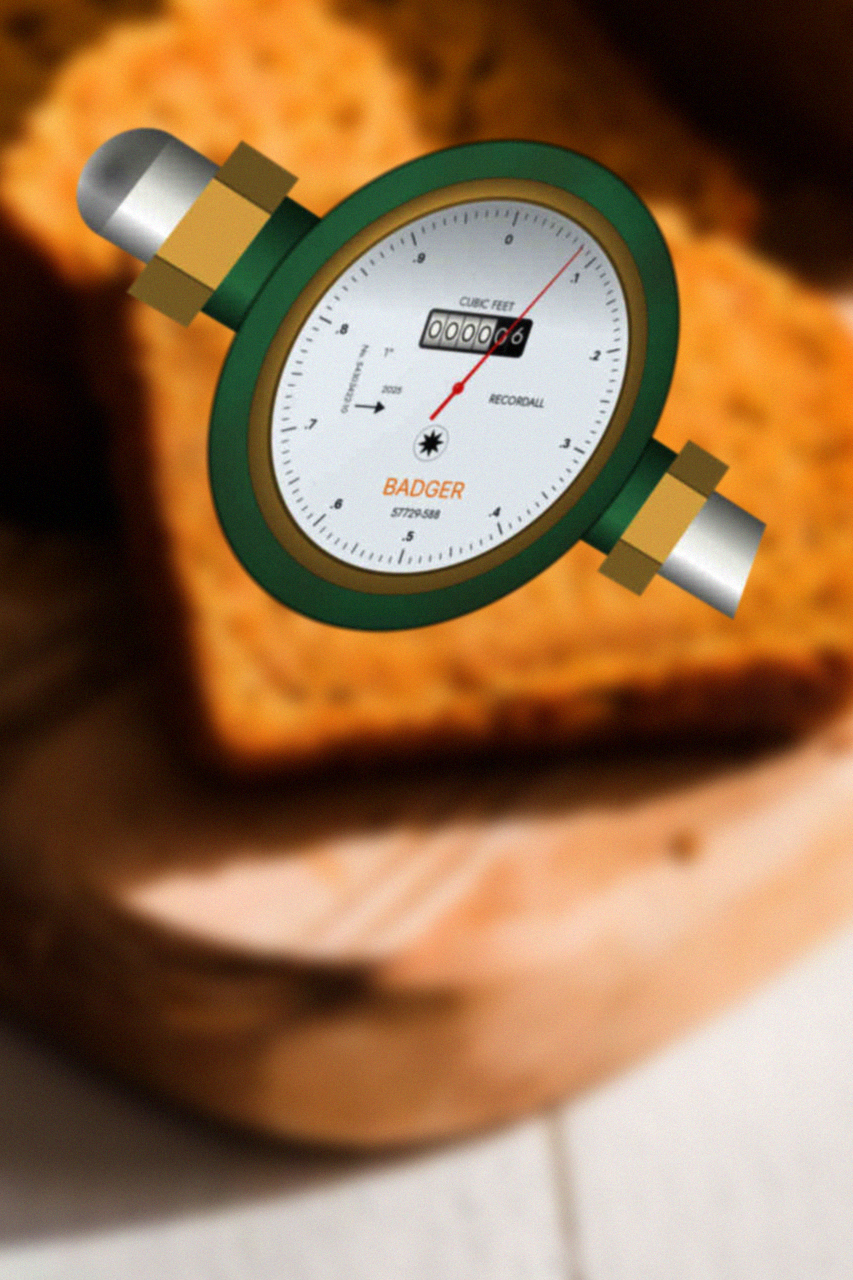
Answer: 6.08; ft³
